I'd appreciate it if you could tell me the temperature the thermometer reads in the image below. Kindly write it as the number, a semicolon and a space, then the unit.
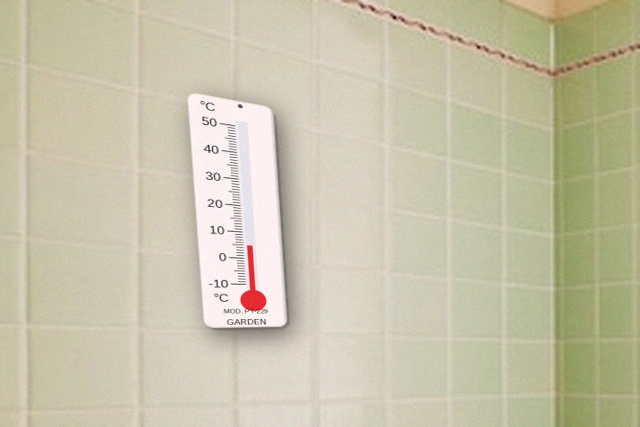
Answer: 5; °C
